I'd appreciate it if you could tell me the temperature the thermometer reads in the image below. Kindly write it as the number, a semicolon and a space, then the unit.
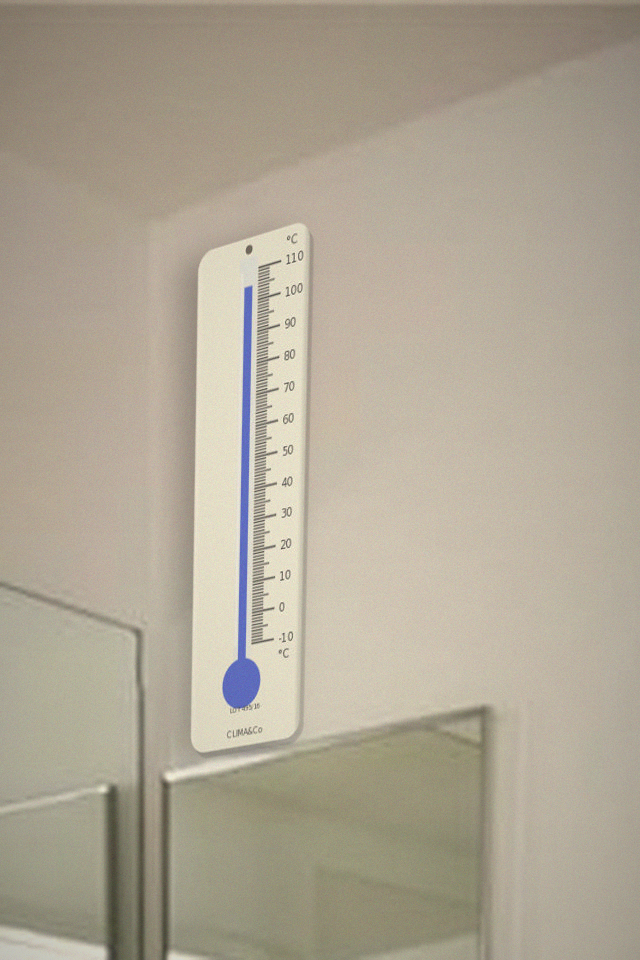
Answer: 105; °C
